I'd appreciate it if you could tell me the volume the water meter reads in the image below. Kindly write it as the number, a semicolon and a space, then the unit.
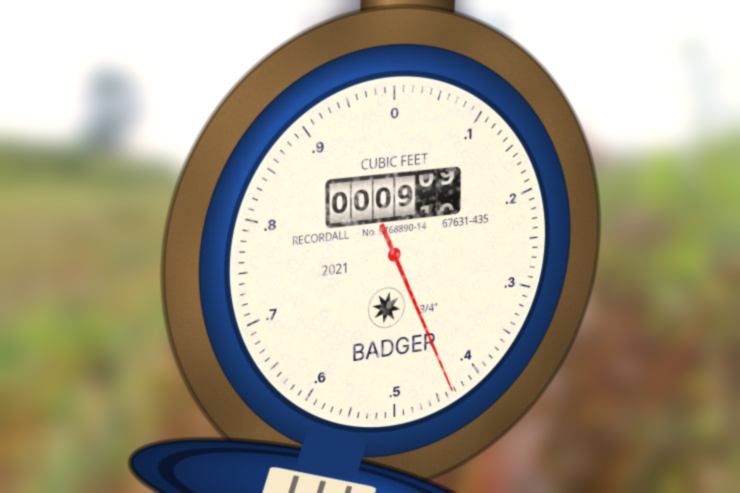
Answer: 909.43; ft³
